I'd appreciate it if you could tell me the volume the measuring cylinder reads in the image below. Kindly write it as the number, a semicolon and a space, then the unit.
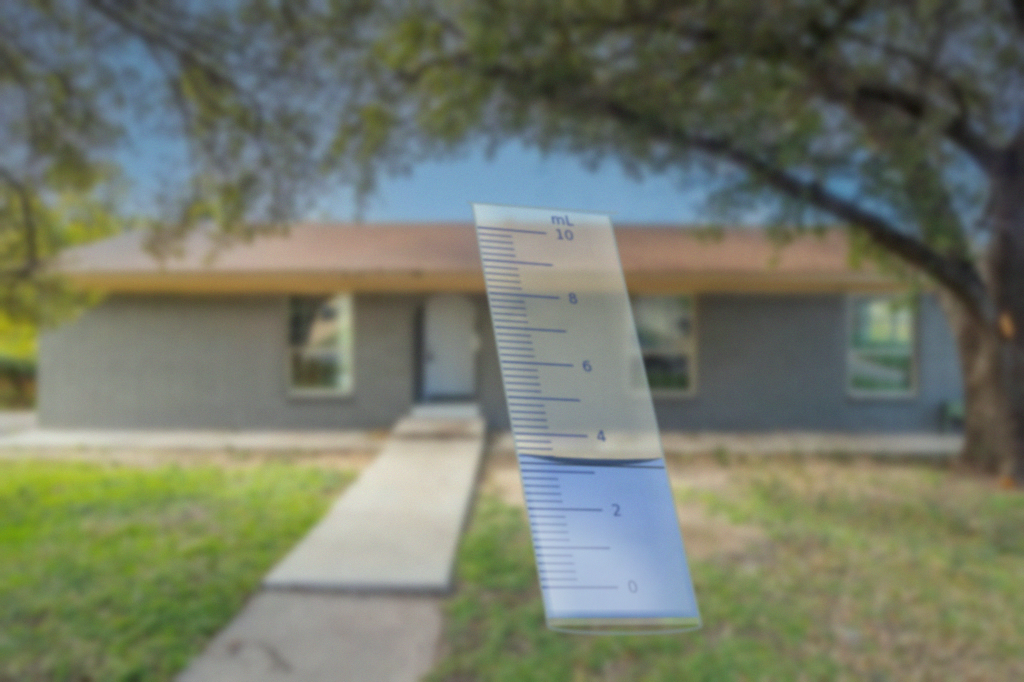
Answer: 3.2; mL
